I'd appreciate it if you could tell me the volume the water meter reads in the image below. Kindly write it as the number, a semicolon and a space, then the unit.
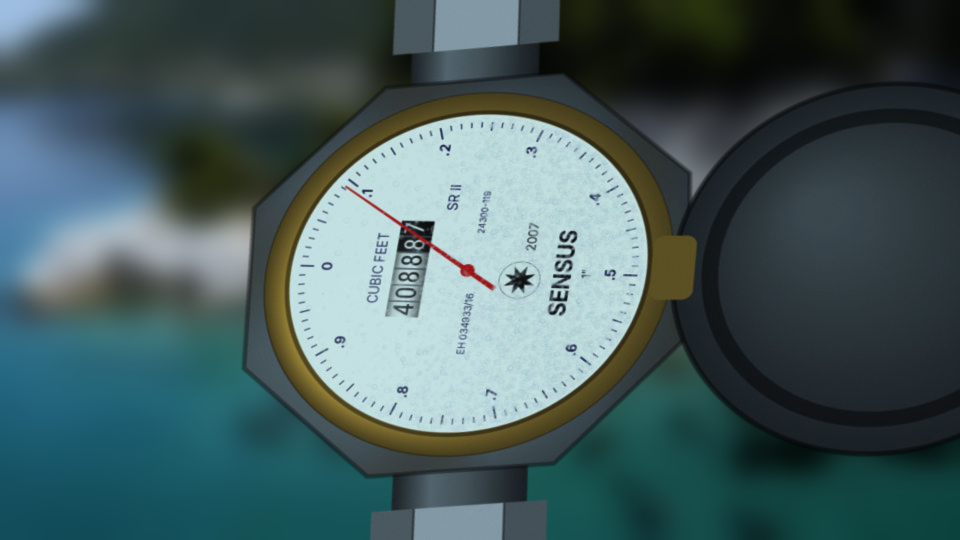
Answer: 408887.09; ft³
